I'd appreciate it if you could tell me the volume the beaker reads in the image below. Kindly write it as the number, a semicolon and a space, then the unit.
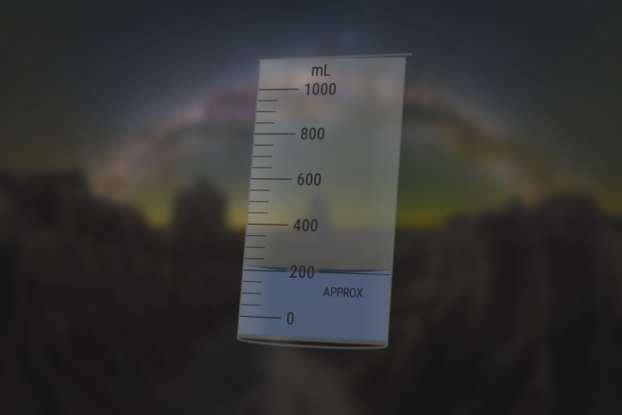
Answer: 200; mL
